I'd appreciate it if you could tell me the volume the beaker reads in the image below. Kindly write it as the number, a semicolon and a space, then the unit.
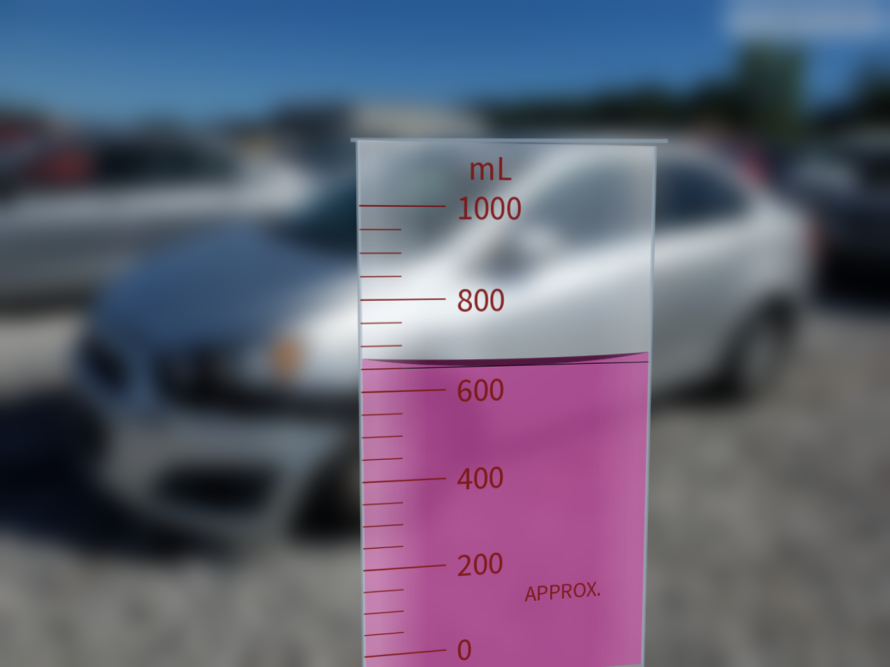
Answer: 650; mL
